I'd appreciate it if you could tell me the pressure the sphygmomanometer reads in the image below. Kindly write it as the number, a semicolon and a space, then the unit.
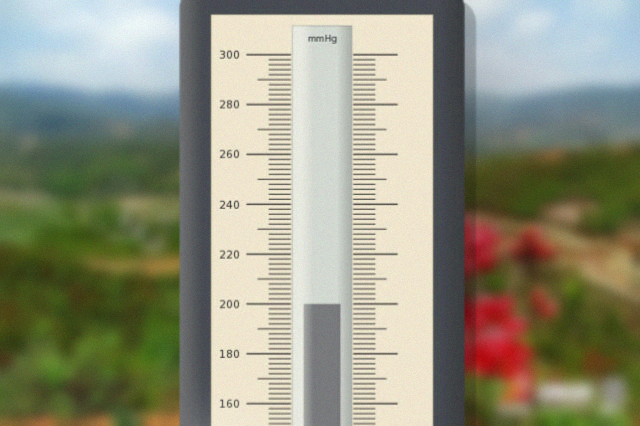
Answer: 200; mmHg
